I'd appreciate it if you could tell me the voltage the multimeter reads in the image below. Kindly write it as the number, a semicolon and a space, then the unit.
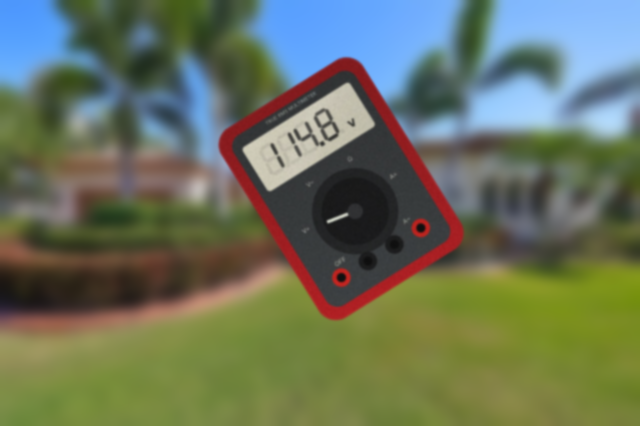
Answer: 114.8; V
